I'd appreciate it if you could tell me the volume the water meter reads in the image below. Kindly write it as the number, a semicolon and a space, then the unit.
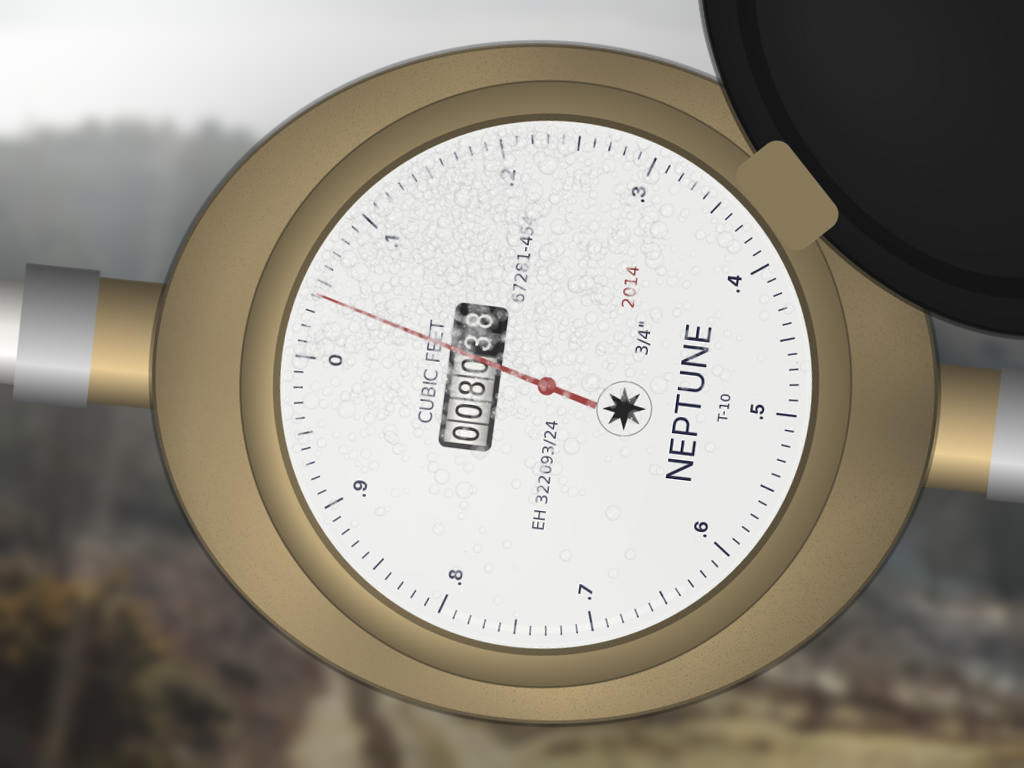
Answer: 8038.04; ft³
